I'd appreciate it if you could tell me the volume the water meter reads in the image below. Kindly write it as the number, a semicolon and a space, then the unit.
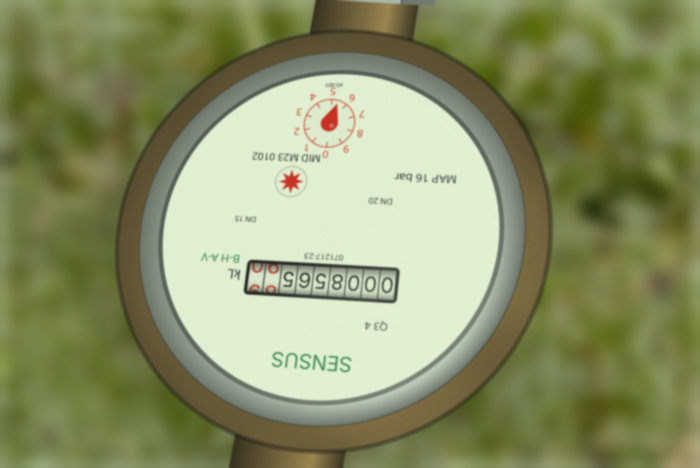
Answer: 8565.895; kL
